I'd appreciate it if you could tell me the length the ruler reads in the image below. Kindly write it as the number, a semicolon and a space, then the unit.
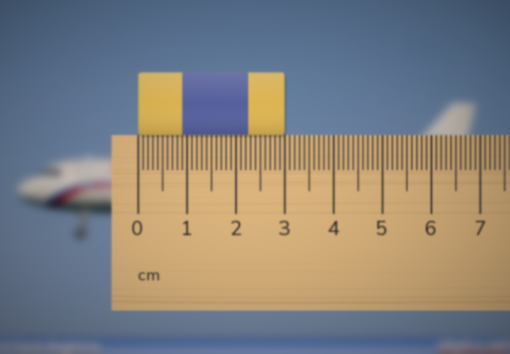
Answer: 3; cm
